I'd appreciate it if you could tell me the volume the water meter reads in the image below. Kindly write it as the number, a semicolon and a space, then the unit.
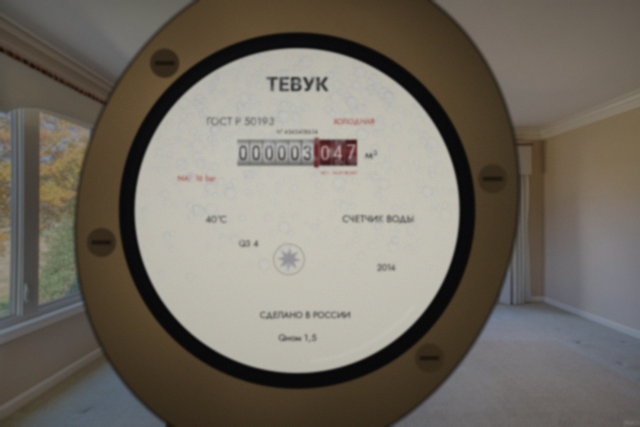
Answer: 3.047; m³
